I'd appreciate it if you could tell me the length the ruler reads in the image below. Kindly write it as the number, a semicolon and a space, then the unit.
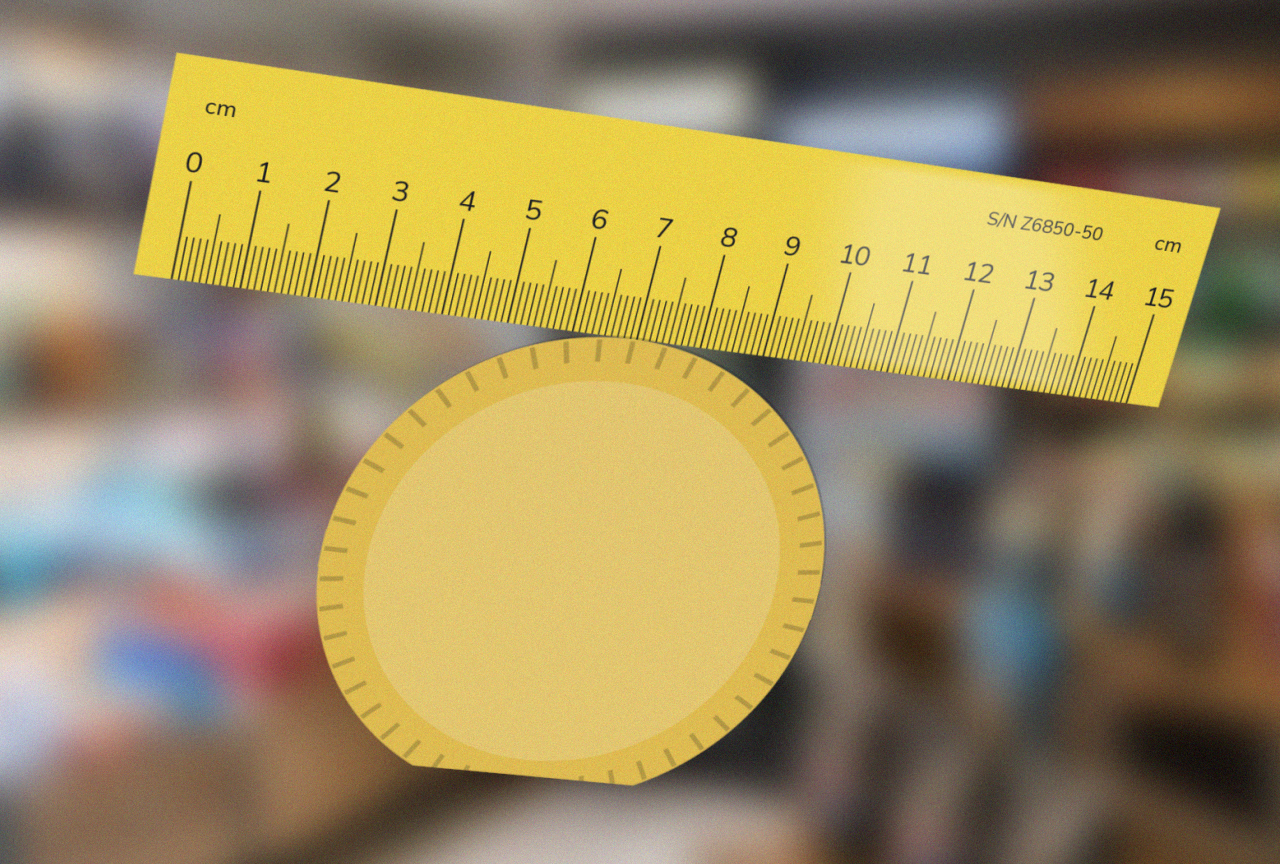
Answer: 7.9; cm
